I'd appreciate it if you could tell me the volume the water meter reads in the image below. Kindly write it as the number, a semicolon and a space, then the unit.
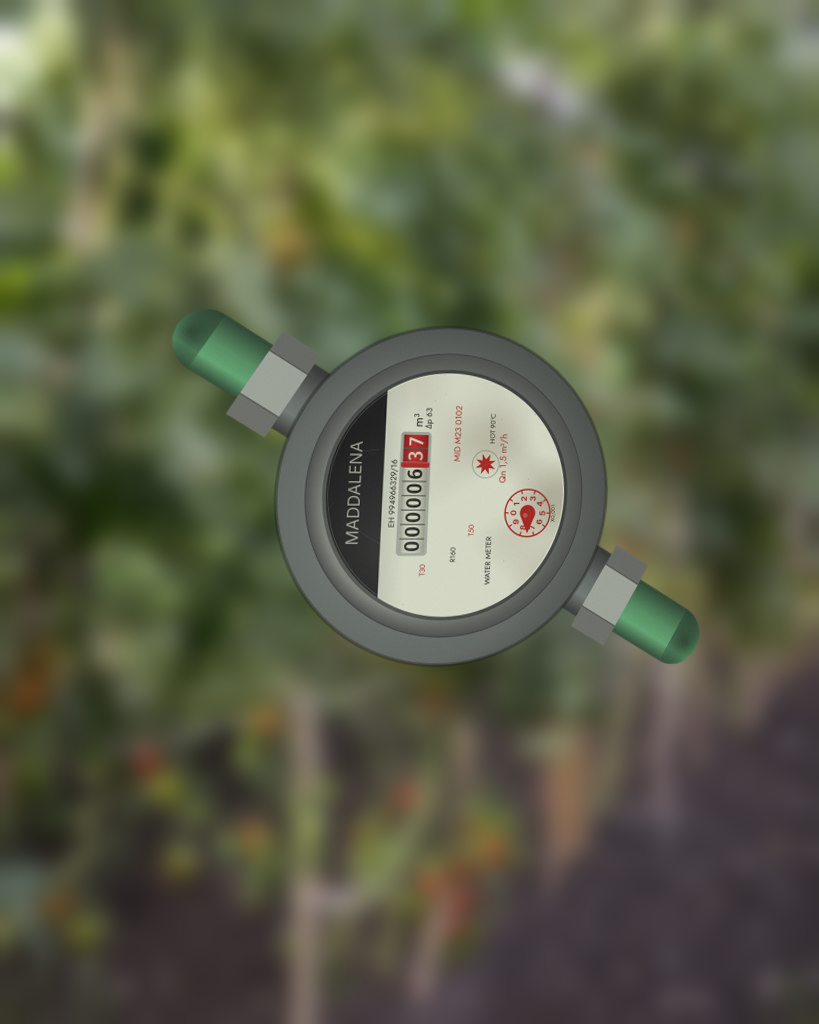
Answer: 6.377; m³
